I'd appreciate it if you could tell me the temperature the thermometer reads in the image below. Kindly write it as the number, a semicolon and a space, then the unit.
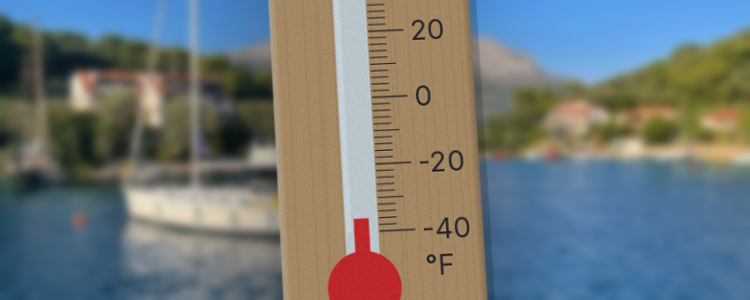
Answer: -36; °F
